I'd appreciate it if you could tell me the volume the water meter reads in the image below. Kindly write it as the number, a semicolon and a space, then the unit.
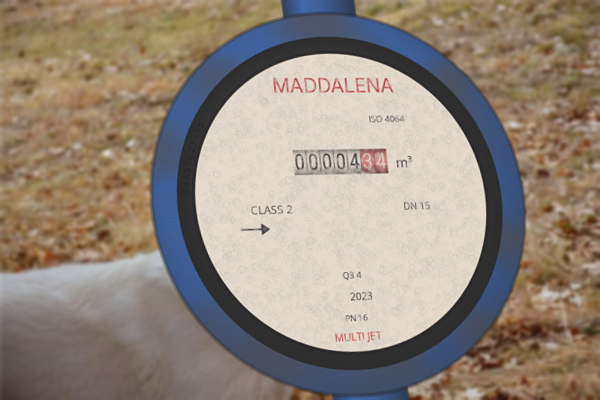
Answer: 4.34; m³
